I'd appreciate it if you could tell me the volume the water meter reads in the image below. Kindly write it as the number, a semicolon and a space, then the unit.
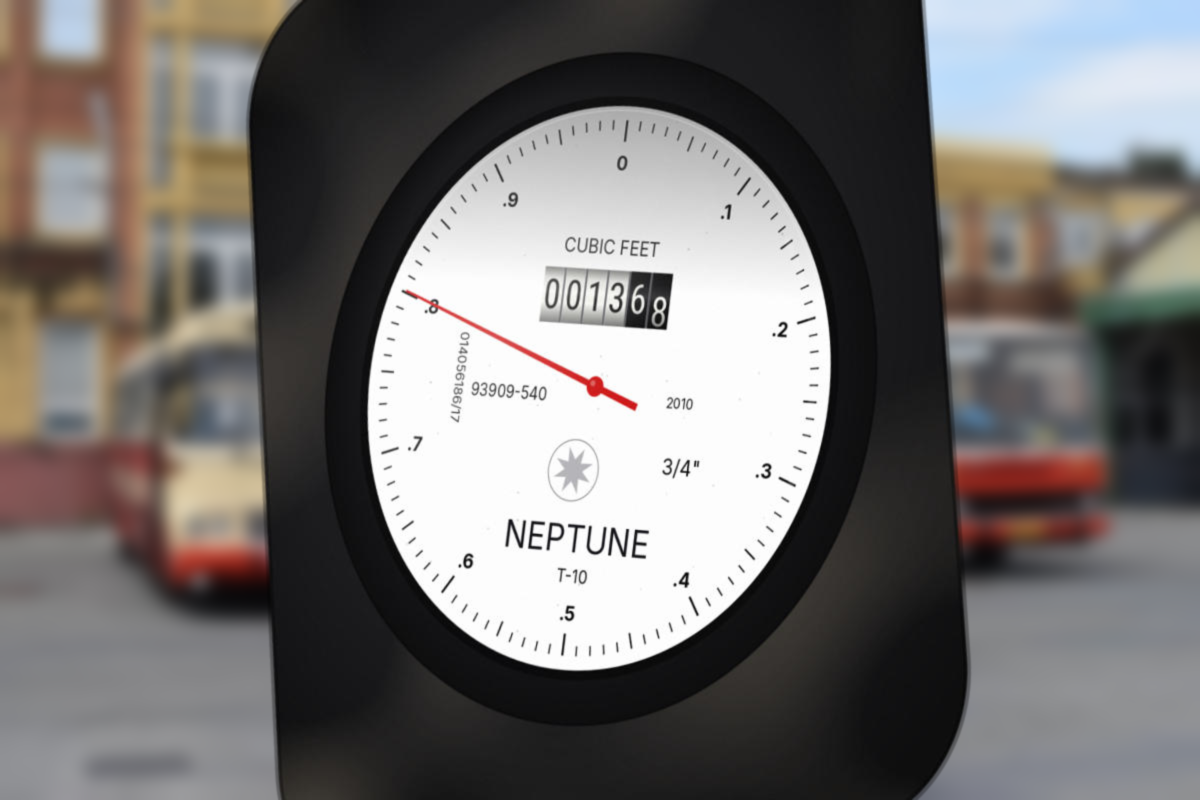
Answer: 1367.80; ft³
